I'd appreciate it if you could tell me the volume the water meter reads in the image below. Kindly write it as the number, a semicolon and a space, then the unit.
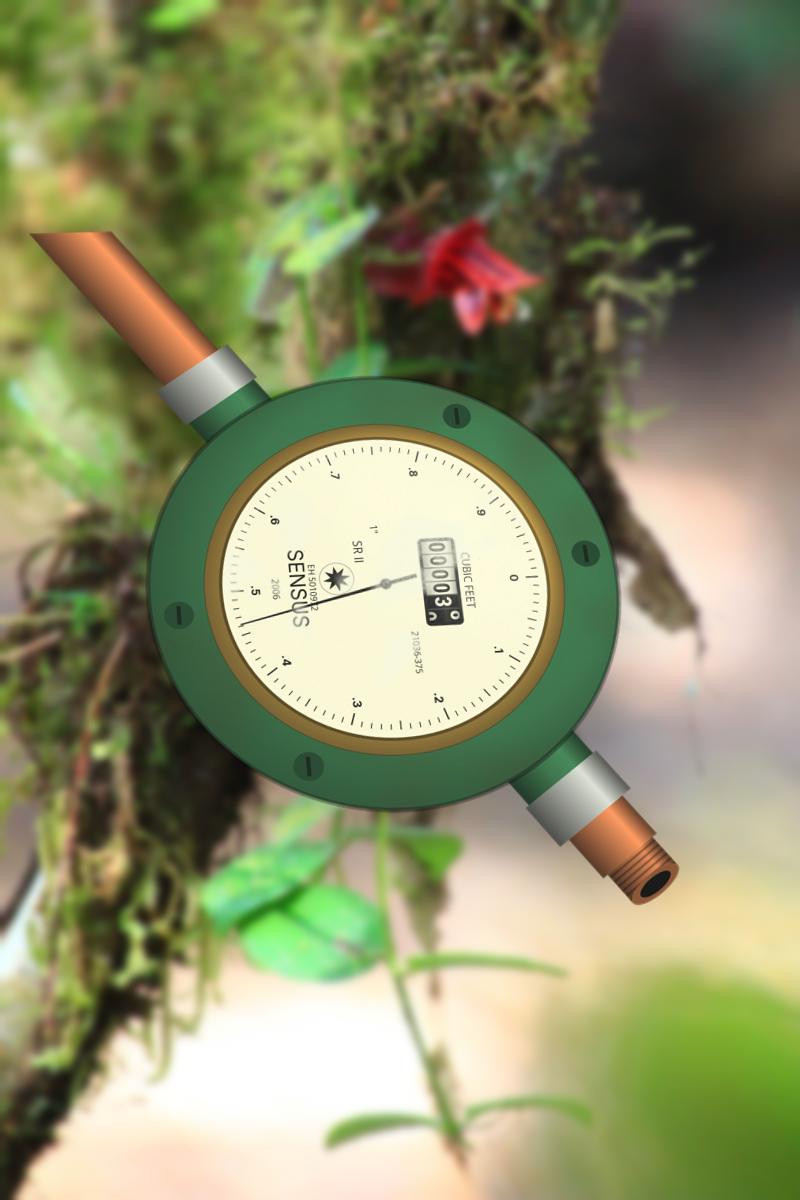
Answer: 38.46; ft³
